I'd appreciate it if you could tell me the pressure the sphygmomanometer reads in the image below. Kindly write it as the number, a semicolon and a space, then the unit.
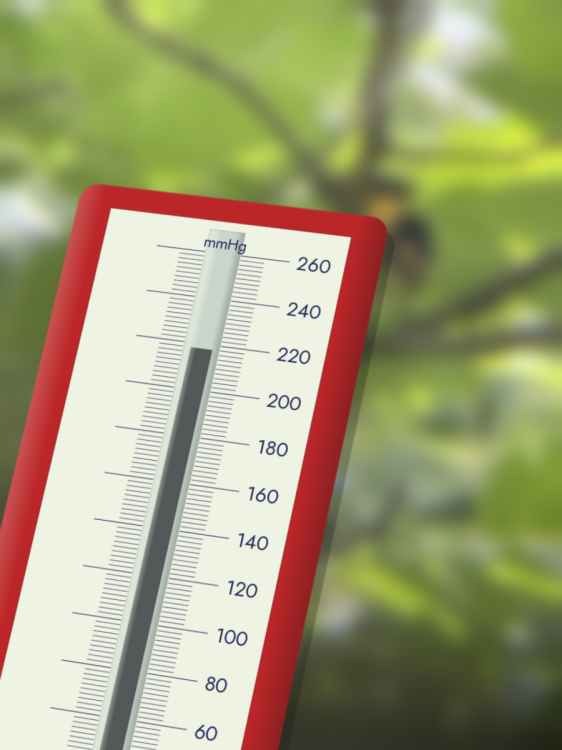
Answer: 218; mmHg
